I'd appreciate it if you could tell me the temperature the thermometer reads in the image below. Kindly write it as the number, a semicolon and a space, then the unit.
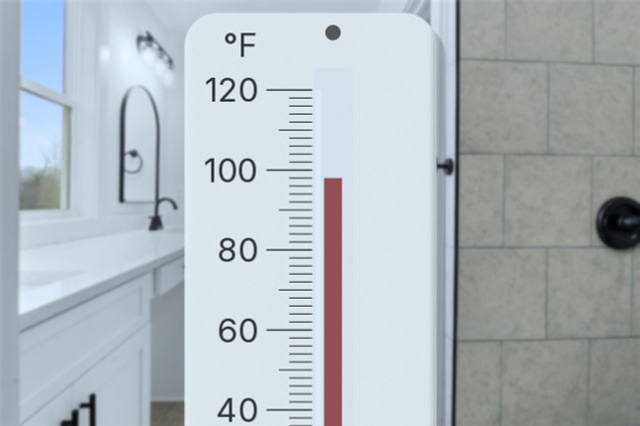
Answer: 98; °F
